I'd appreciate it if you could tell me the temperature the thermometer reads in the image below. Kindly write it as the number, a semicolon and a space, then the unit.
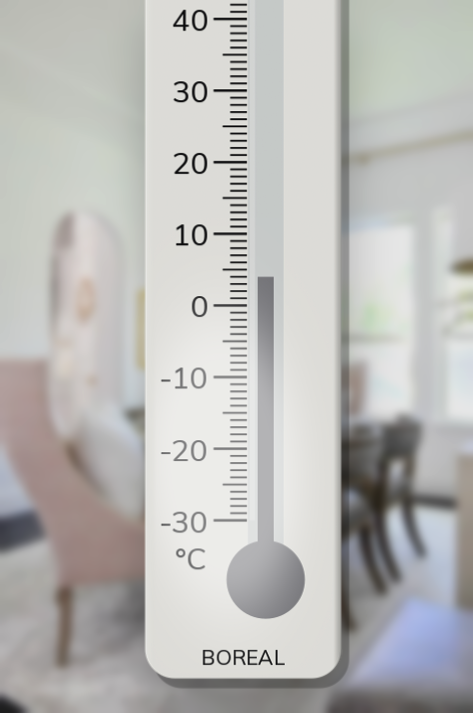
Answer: 4; °C
